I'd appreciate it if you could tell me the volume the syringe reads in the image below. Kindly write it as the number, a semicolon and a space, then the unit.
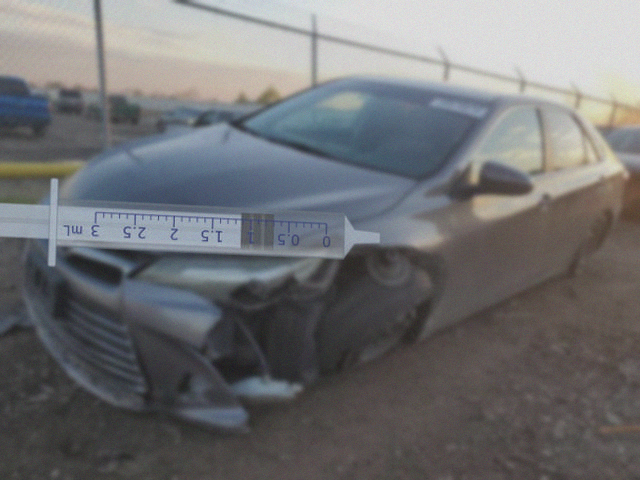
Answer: 0.7; mL
